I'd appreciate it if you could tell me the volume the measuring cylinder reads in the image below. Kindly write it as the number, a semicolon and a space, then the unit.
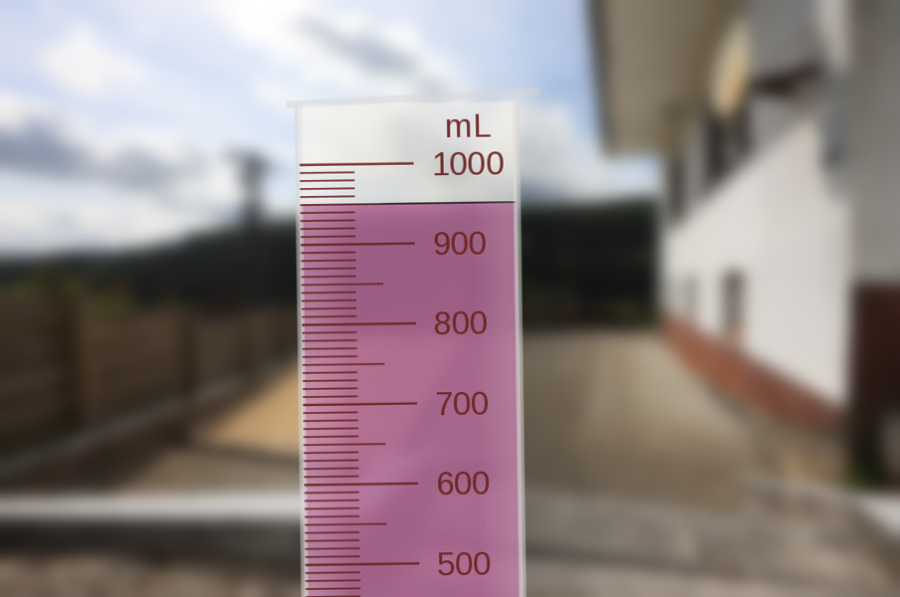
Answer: 950; mL
